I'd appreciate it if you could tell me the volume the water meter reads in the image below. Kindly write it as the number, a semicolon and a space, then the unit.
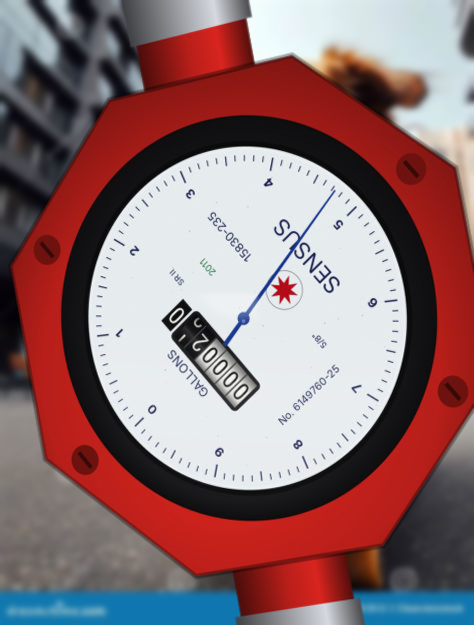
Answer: 214.7; gal
